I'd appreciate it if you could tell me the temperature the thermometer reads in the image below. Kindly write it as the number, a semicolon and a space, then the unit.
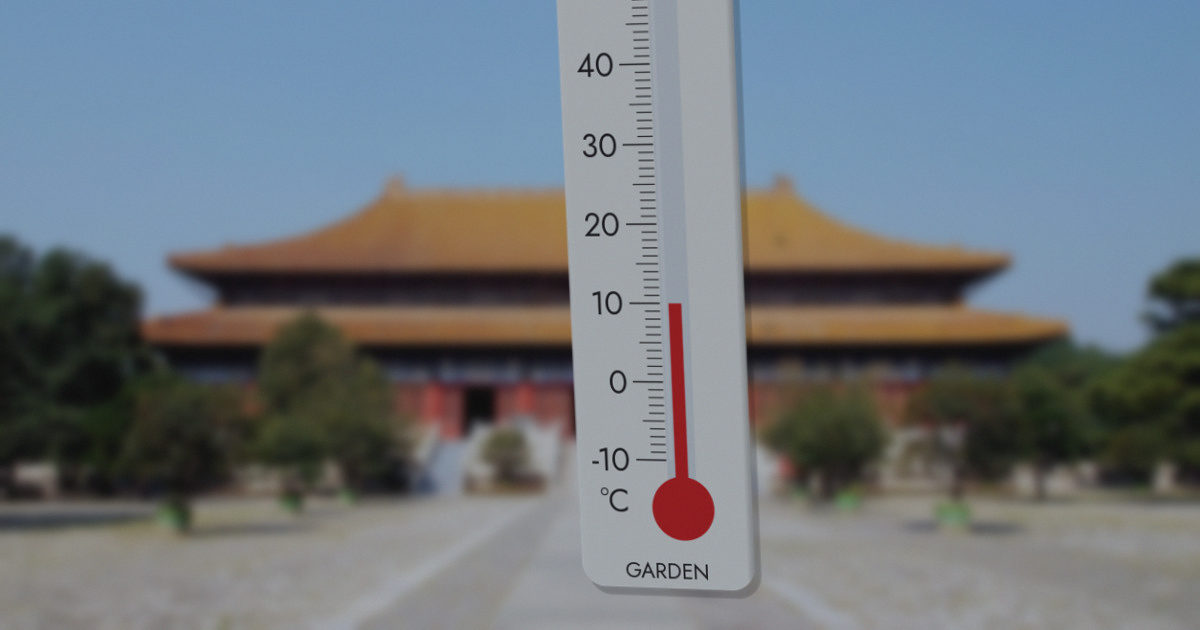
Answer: 10; °C
